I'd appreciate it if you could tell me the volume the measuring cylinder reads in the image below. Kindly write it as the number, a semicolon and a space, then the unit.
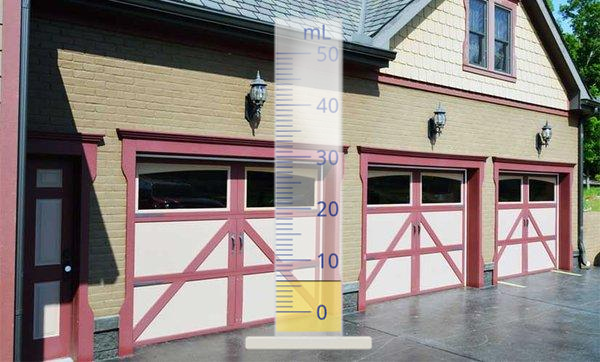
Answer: 6; mL
